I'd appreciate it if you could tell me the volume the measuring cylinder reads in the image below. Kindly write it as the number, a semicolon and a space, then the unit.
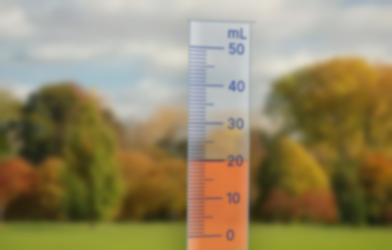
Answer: 20; mL
